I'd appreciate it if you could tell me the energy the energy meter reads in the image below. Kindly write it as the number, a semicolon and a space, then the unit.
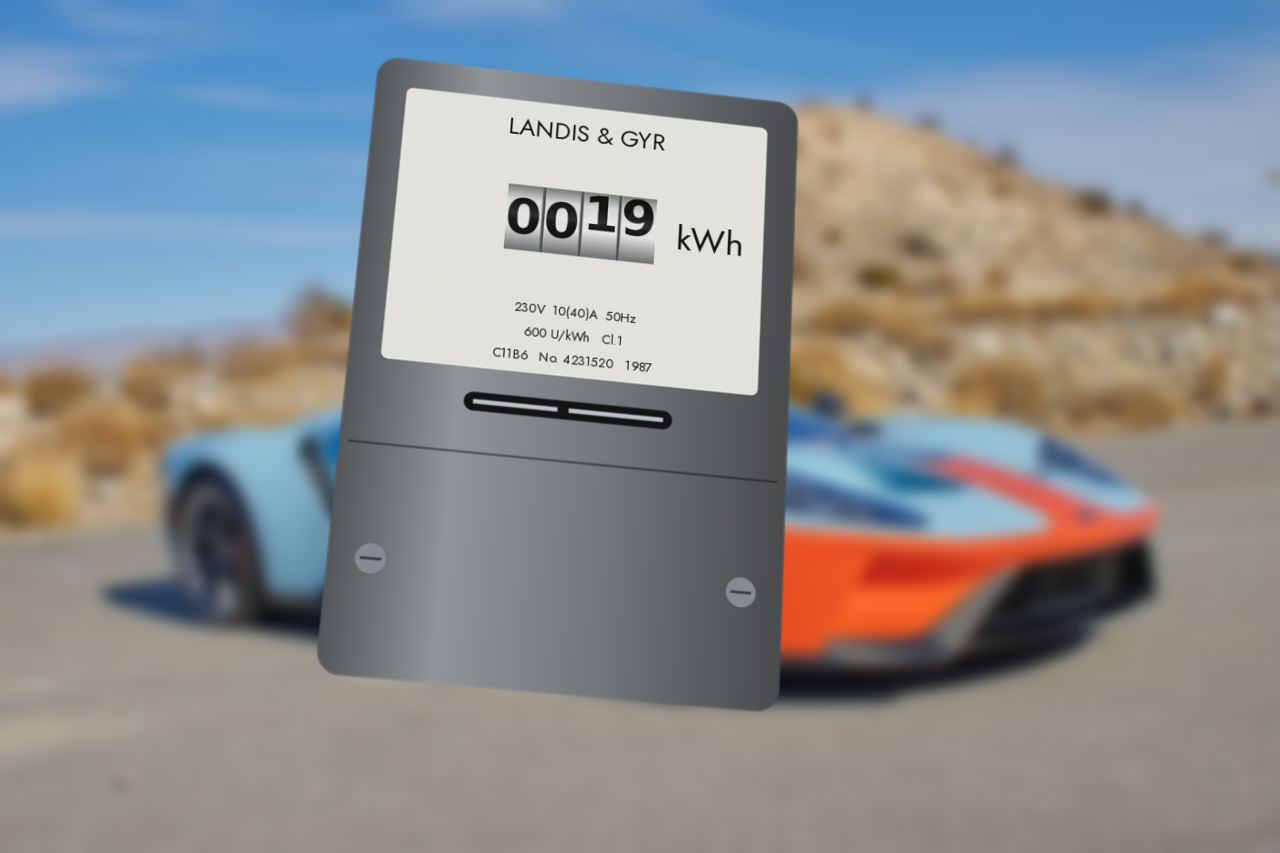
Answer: 19; kWh
